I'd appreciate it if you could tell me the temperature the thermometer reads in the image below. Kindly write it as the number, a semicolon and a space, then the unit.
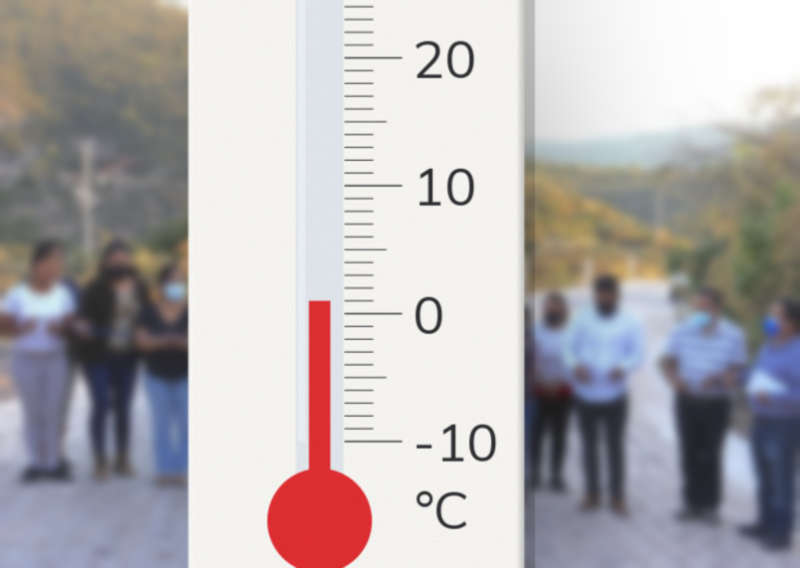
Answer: 1; °C
